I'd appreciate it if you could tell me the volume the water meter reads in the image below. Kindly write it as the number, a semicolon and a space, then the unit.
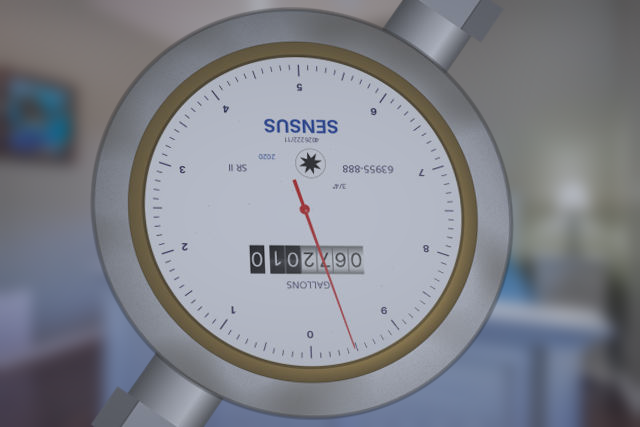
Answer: 672009.5; gal
